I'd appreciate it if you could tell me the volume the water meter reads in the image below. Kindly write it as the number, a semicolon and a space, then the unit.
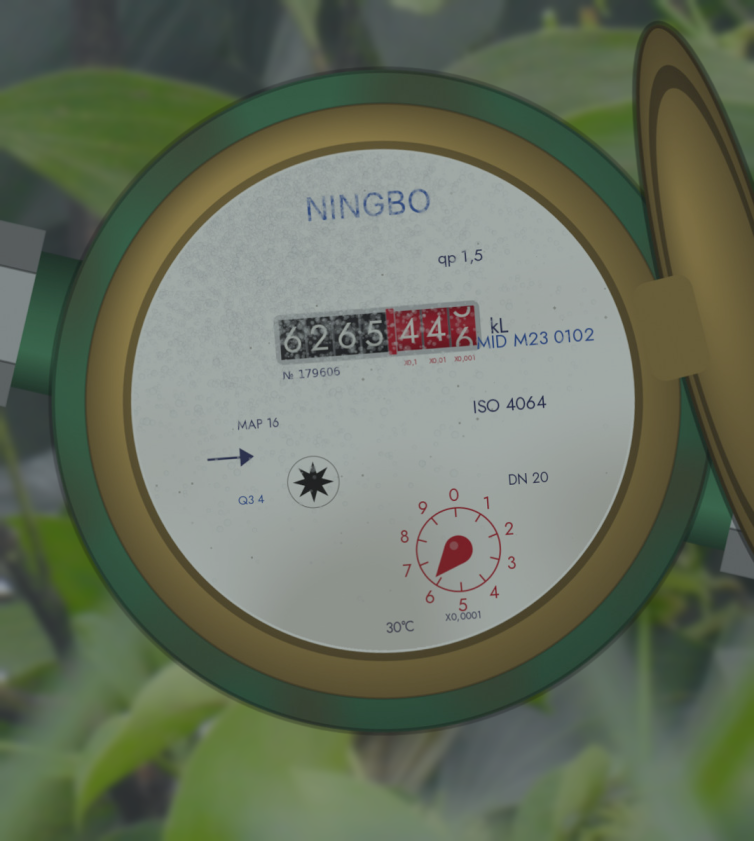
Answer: 6265.4456; kL
